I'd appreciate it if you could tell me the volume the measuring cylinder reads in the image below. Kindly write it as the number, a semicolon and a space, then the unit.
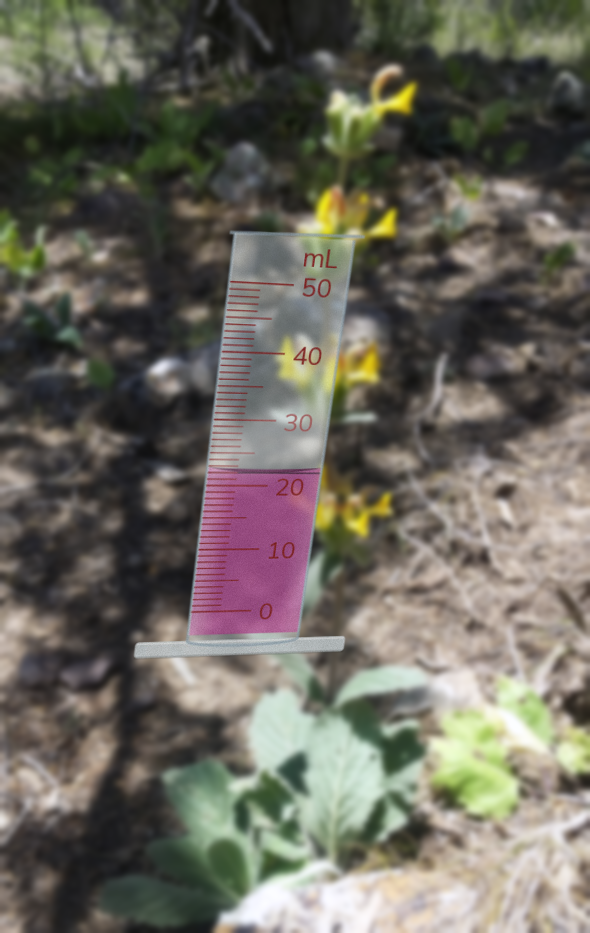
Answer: 22; mL
